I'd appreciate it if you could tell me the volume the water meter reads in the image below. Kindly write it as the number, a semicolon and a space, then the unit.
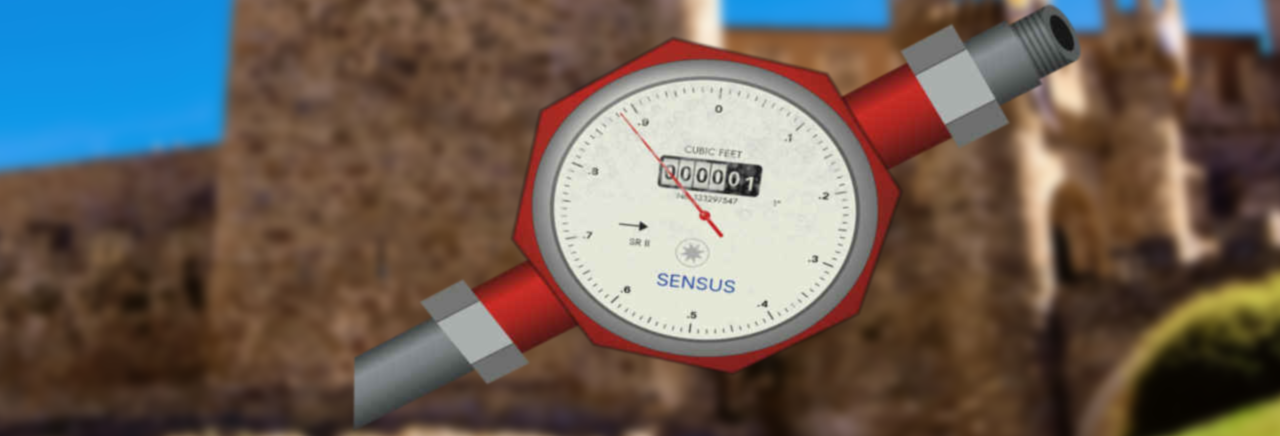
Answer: 0.88; ft³
